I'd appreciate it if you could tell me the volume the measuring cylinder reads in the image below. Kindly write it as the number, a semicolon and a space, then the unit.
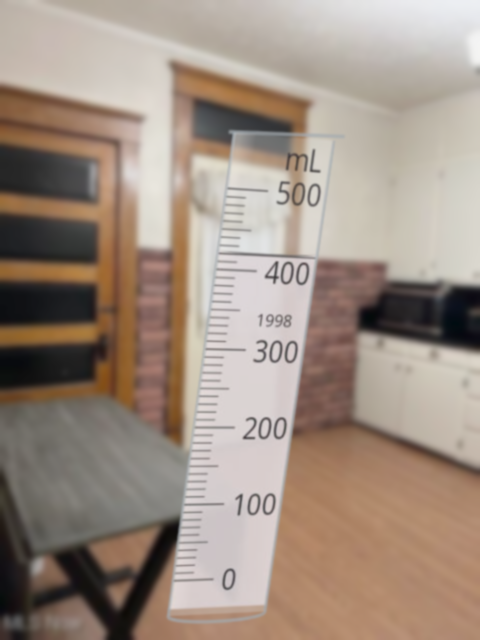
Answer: 420; mL
